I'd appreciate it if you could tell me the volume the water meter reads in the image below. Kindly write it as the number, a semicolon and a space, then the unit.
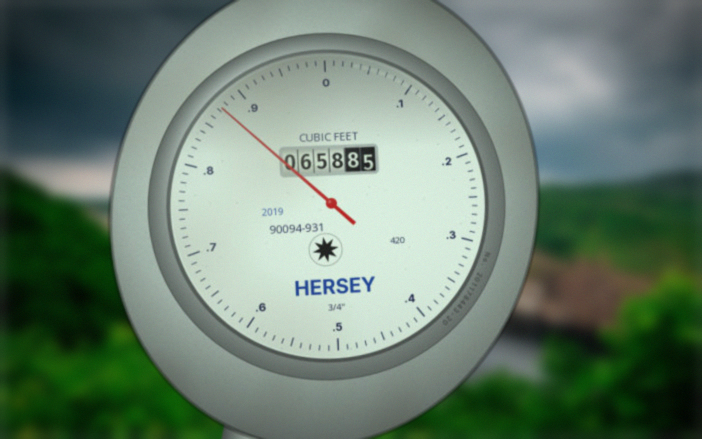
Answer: 65884.87; ft³
